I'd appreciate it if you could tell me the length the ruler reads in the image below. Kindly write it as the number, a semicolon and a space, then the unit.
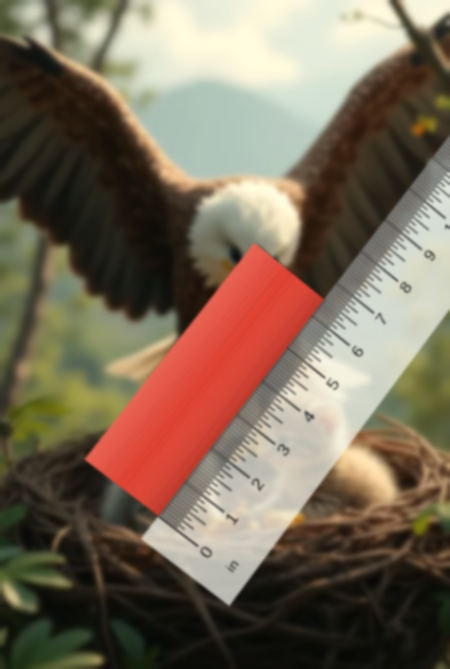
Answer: 6.5; in
